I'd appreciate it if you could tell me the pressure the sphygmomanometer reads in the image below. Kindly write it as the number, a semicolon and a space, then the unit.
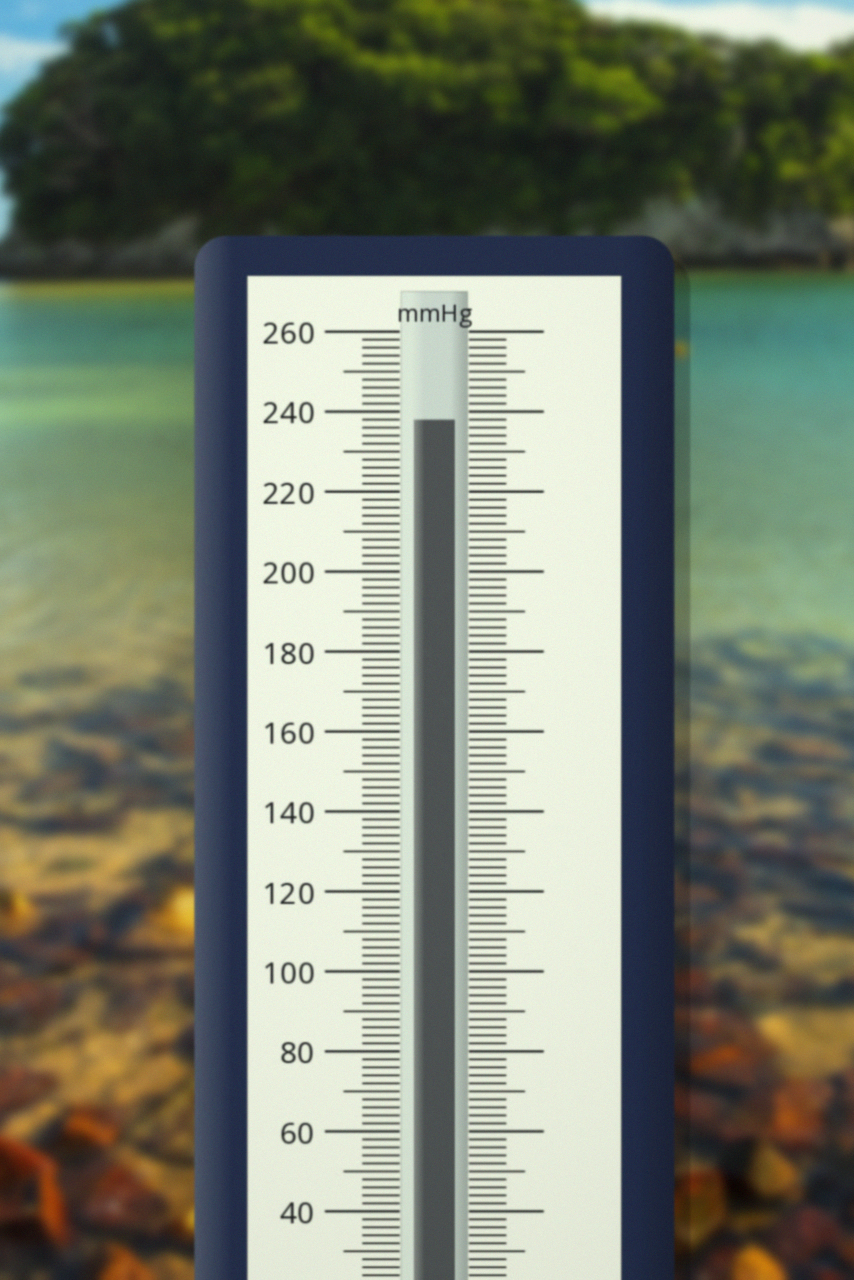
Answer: 238; mmHg
